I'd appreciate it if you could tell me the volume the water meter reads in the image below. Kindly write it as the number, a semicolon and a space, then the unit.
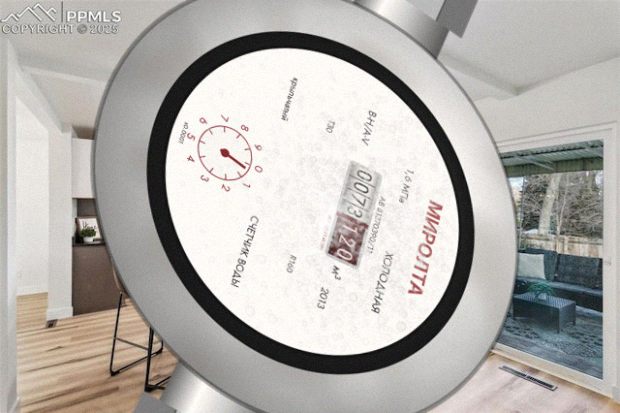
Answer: 73.1200; m³
